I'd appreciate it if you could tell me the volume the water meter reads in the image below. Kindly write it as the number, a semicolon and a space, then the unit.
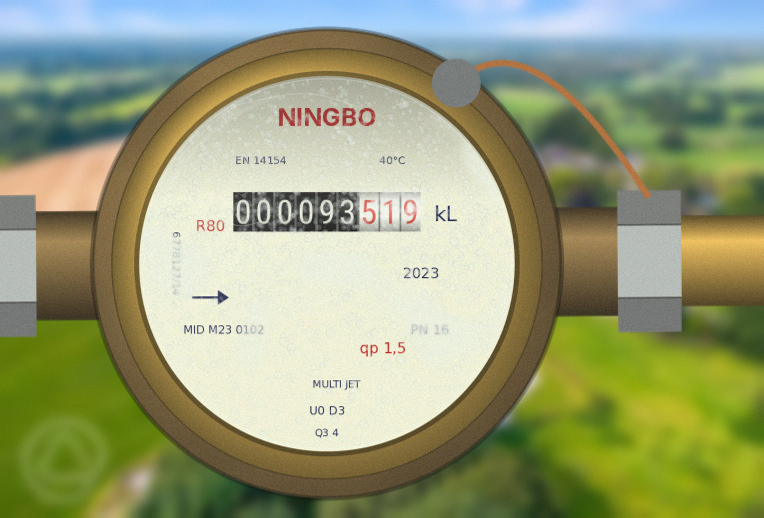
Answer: 93.519; kL
